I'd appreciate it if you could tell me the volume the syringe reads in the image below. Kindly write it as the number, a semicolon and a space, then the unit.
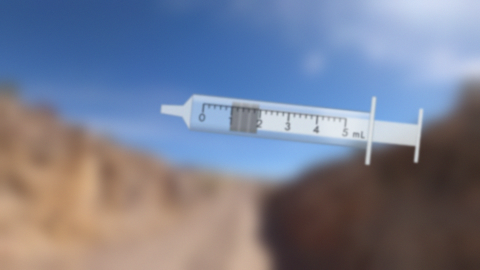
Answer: 1; mL
